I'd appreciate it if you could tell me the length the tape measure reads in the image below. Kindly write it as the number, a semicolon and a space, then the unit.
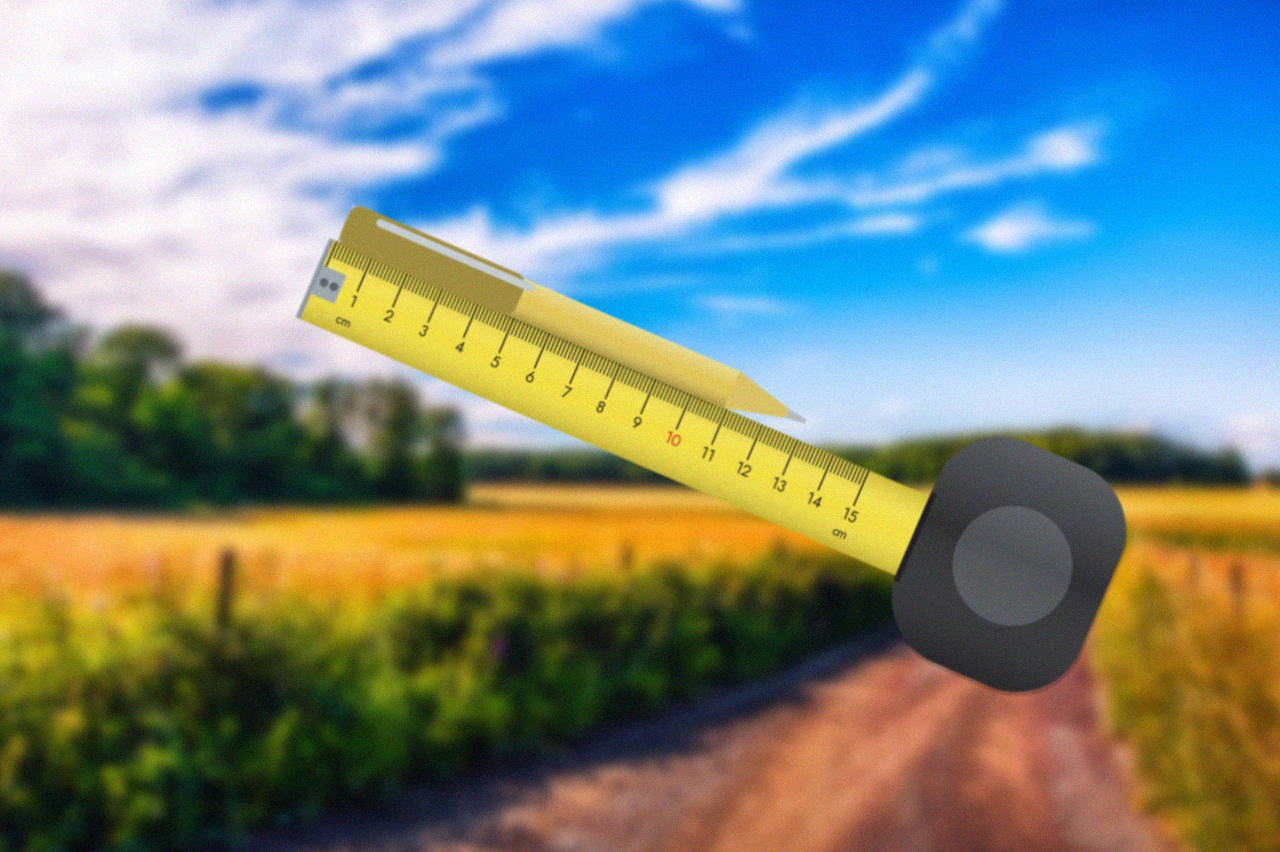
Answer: 13; cm
